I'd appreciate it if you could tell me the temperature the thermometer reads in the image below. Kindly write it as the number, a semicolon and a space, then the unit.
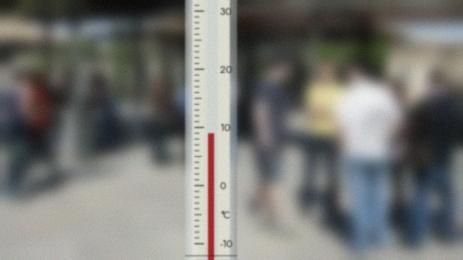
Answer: 9; °C
